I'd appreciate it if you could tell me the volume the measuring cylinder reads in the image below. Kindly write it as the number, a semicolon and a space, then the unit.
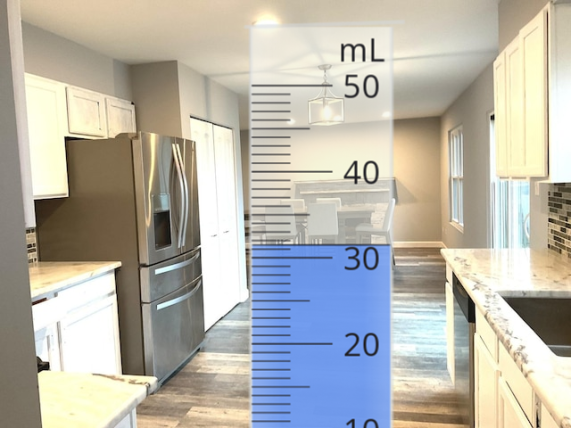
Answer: 31.5; mL
